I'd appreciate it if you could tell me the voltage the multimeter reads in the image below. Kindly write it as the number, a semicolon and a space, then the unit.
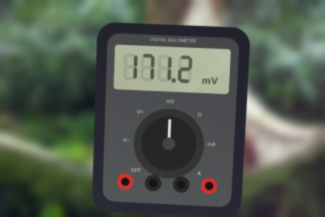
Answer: 171.2; mV
